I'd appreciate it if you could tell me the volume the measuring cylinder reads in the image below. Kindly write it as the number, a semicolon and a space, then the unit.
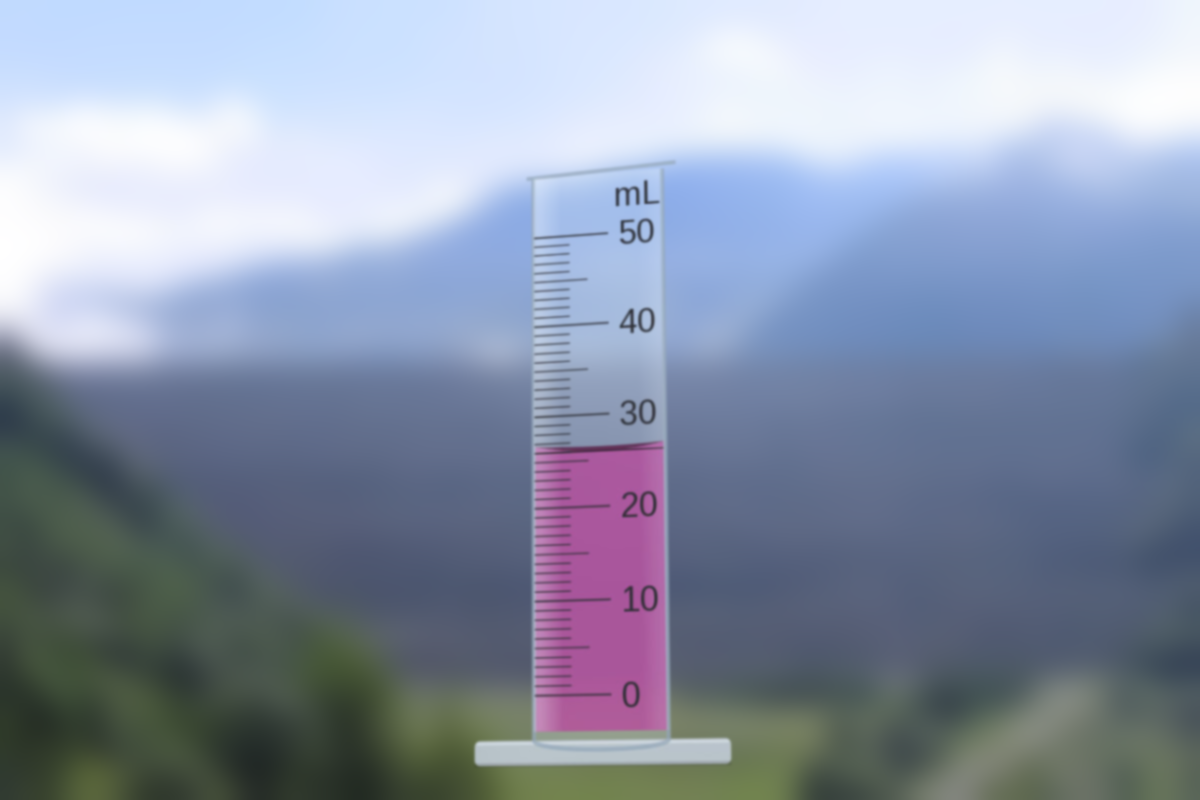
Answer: 26; mL
